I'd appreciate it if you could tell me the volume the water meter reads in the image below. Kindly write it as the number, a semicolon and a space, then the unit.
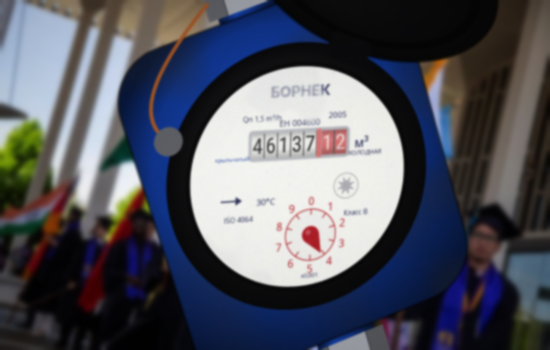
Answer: 46137.124; m³
